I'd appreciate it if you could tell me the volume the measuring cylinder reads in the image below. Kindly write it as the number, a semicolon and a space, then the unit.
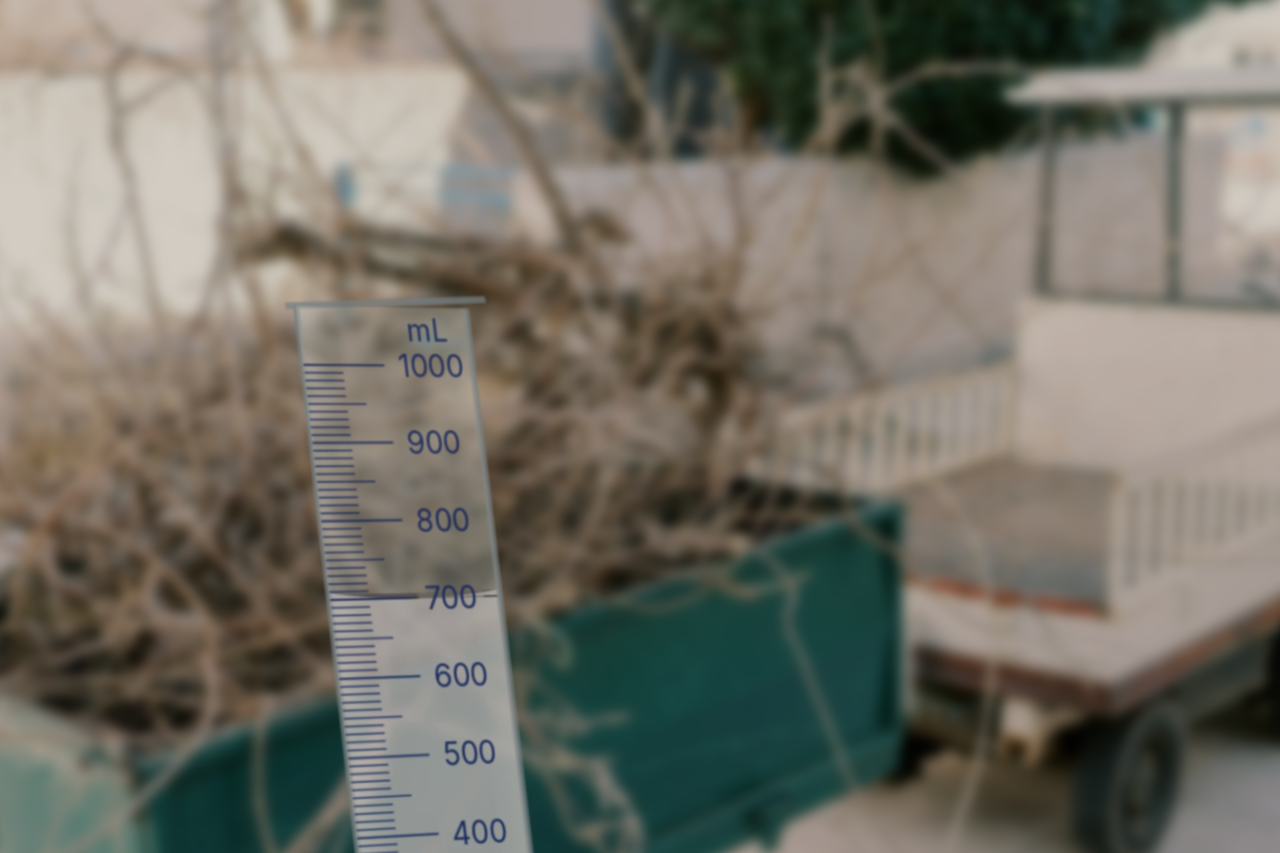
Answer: 700; mL
